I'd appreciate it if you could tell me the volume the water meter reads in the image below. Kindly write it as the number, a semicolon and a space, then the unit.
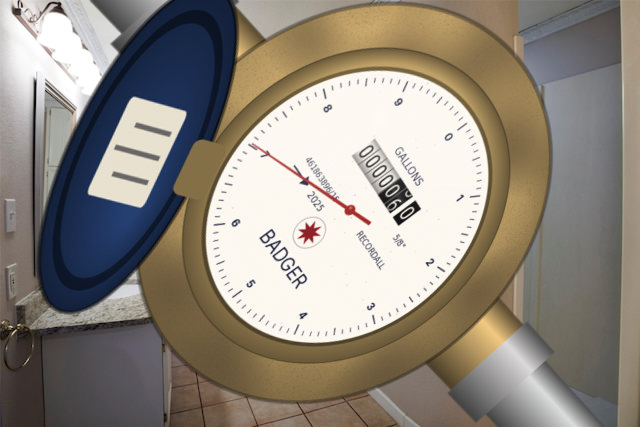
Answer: 57.0; gal
